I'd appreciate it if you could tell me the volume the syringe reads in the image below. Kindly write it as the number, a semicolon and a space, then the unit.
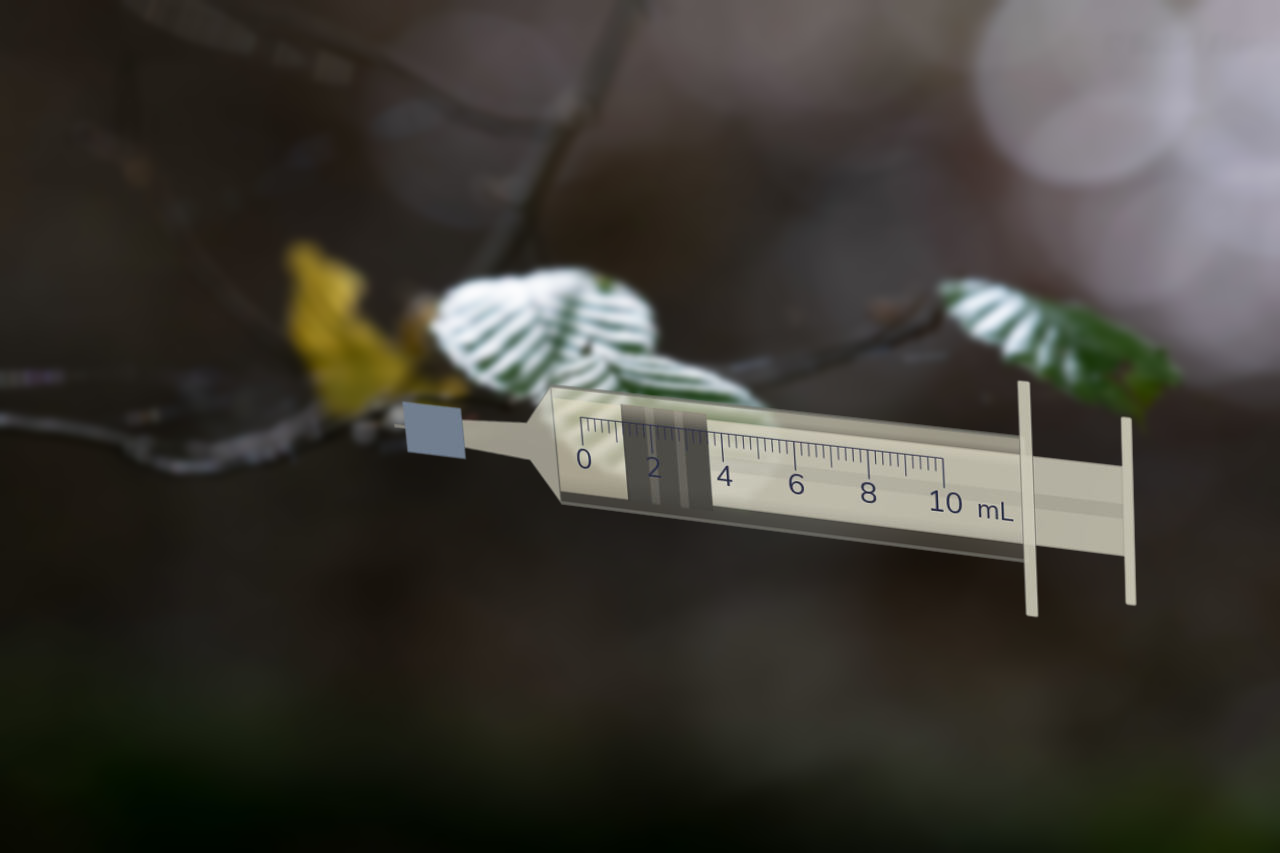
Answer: 1.2; mL
